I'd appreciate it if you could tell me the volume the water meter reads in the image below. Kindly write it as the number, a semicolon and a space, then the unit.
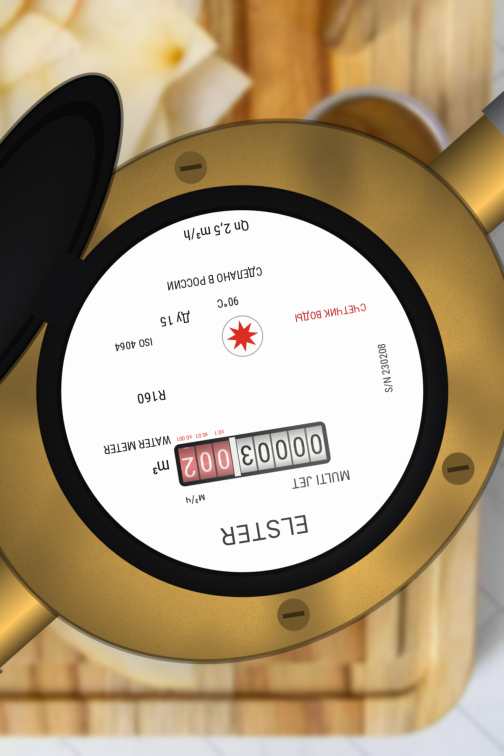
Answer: 3.002; m³
